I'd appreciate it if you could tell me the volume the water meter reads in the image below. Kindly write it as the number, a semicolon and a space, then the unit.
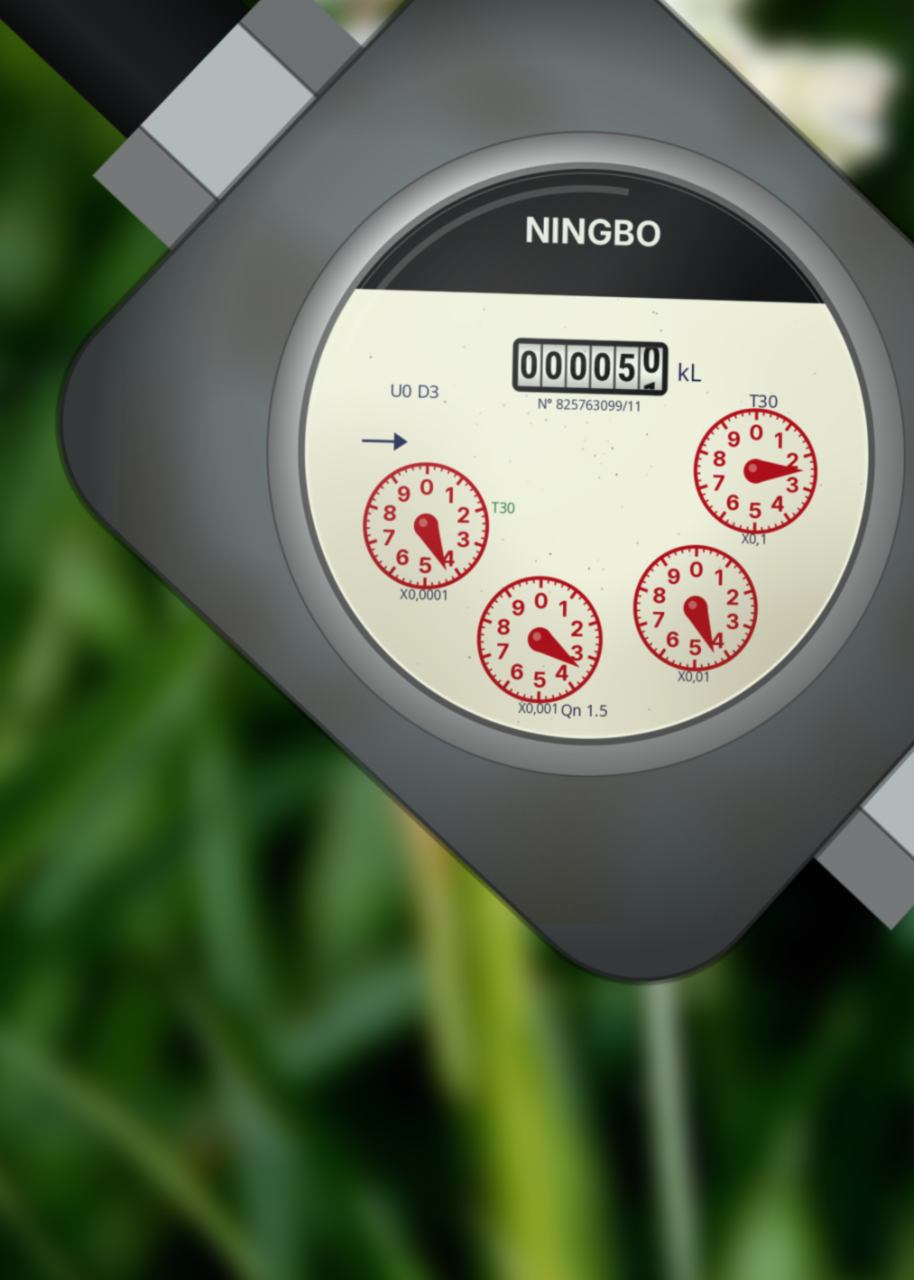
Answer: 50.2434; kL
